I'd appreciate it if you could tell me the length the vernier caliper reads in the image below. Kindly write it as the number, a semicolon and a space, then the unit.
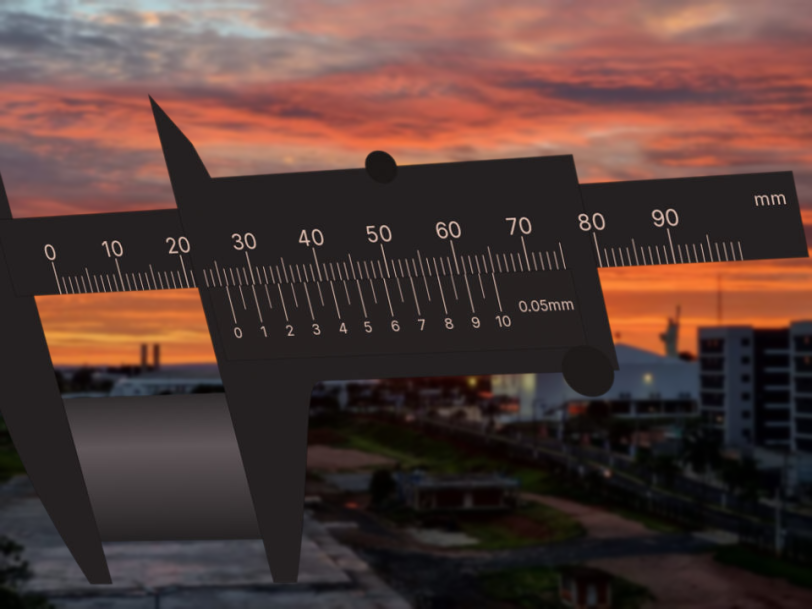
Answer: 25.8; mm
